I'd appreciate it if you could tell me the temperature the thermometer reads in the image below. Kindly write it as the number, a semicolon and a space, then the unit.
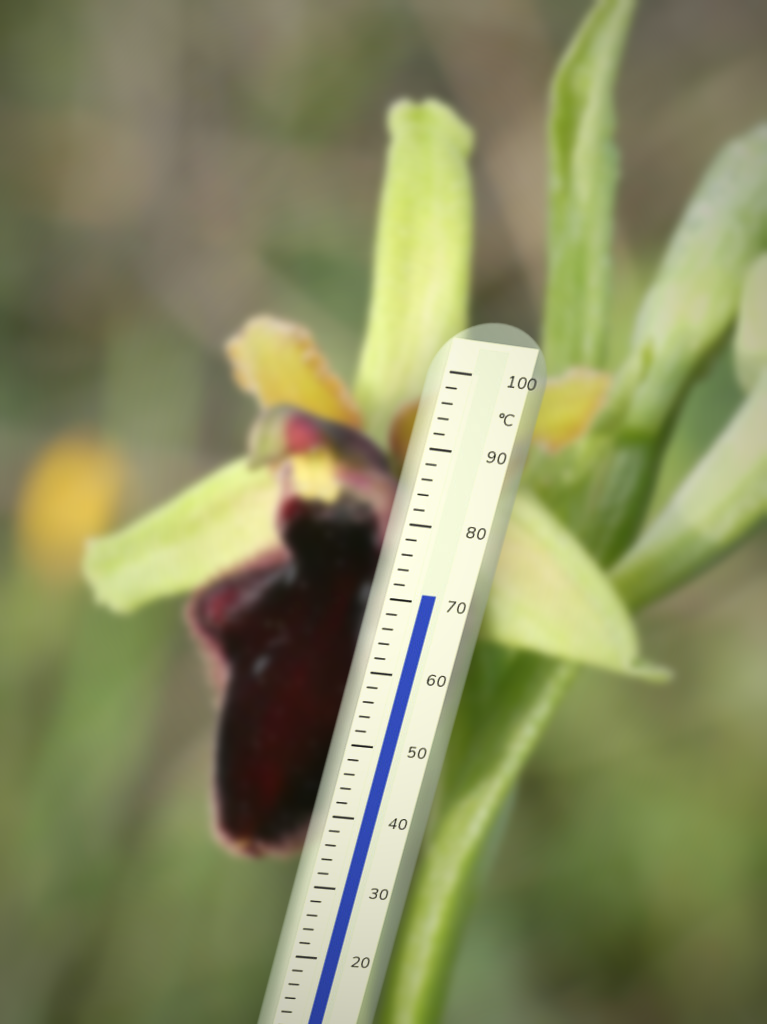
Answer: 71; °C
